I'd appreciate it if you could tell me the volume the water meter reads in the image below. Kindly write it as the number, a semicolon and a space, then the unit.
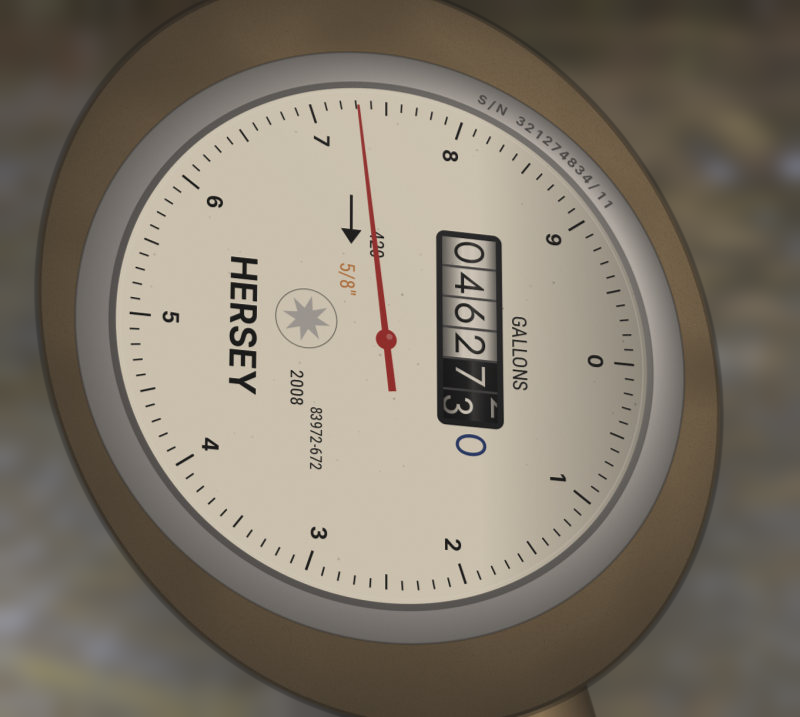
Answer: 462727.3; gal
